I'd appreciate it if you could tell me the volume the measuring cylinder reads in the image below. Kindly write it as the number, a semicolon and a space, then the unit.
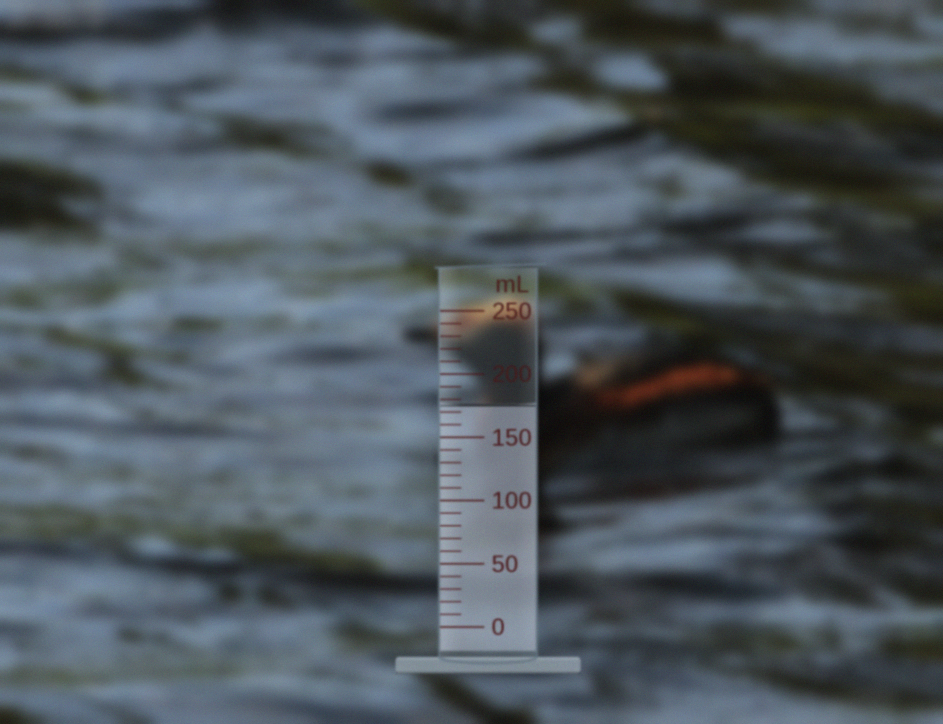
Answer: 175; mL
